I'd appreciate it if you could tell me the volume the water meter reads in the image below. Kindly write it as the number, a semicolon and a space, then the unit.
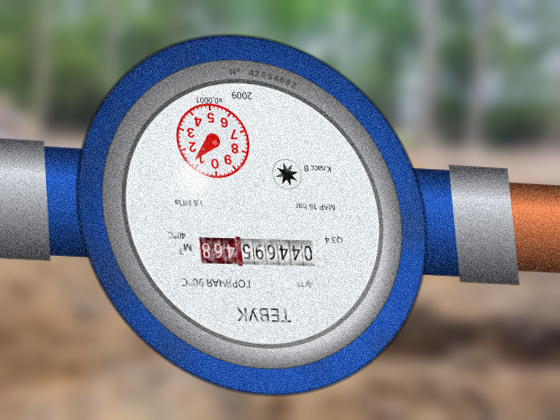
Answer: 44695.4681; m³
